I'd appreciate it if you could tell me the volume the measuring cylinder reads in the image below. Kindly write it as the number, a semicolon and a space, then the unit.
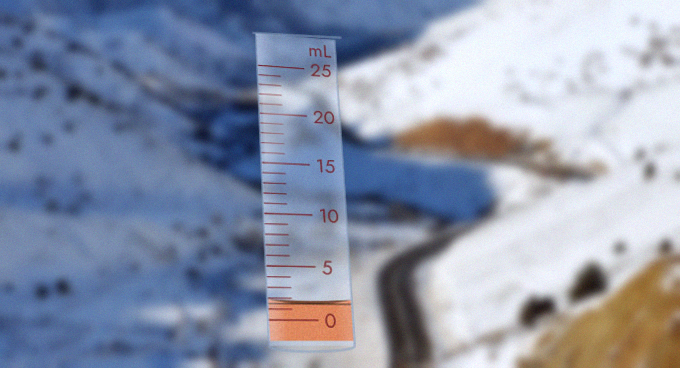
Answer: 1.5; mL
